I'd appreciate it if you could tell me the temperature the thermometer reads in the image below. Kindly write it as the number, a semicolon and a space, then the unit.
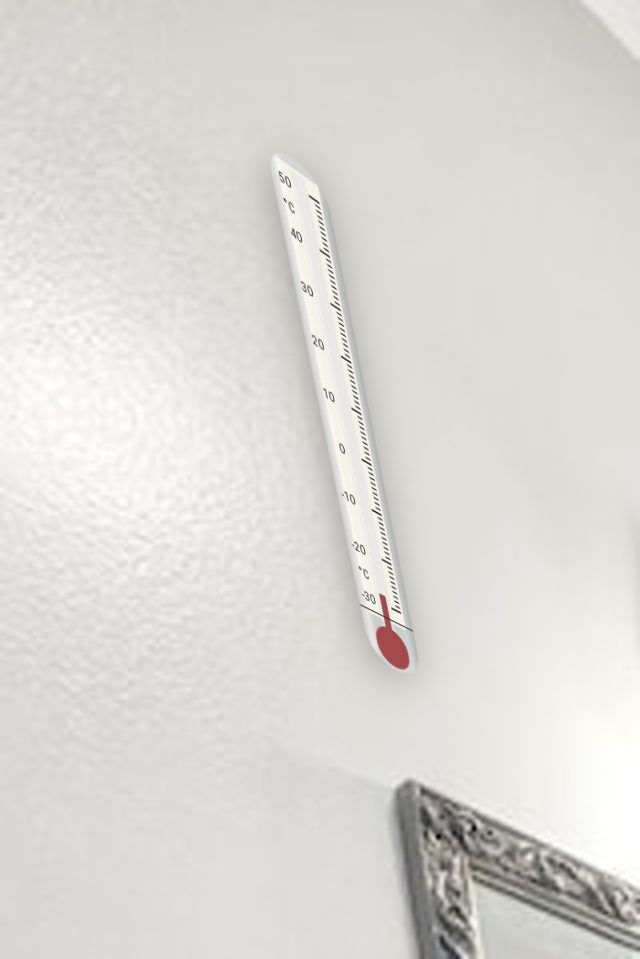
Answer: -28; °C
